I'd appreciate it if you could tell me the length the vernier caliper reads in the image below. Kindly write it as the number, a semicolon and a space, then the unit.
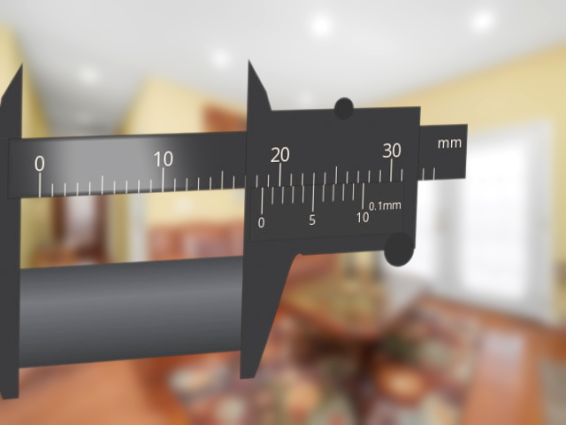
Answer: 18.5; mm
